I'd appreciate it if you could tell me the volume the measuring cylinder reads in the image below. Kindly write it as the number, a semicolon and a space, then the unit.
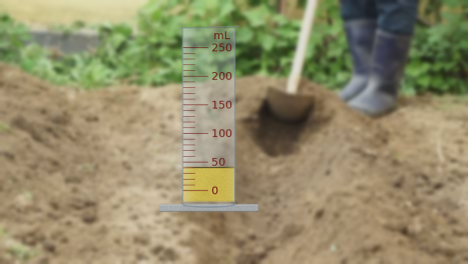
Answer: 40; mL
